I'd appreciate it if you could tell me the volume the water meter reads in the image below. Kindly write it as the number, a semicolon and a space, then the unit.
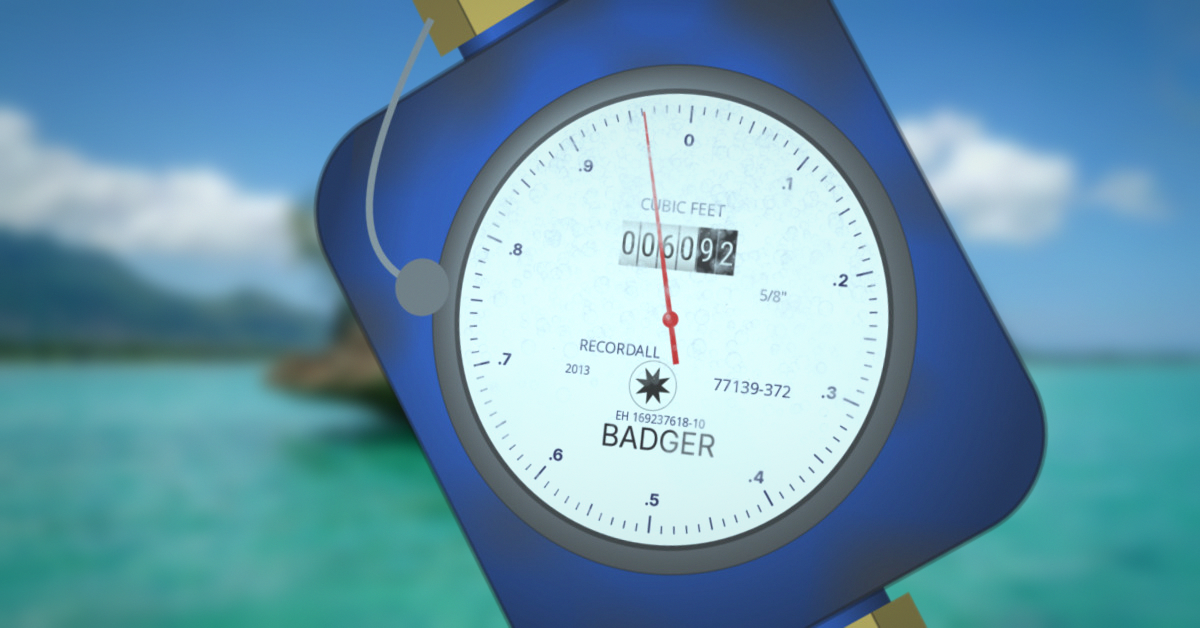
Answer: 6091.96; ft³
